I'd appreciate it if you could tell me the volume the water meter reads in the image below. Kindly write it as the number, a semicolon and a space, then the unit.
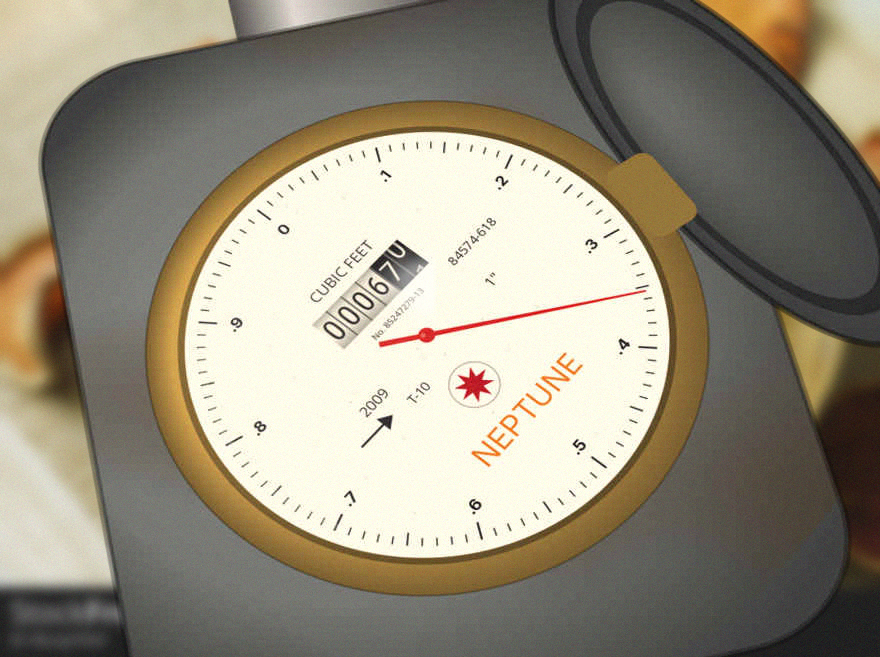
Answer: 670.35; ft³
